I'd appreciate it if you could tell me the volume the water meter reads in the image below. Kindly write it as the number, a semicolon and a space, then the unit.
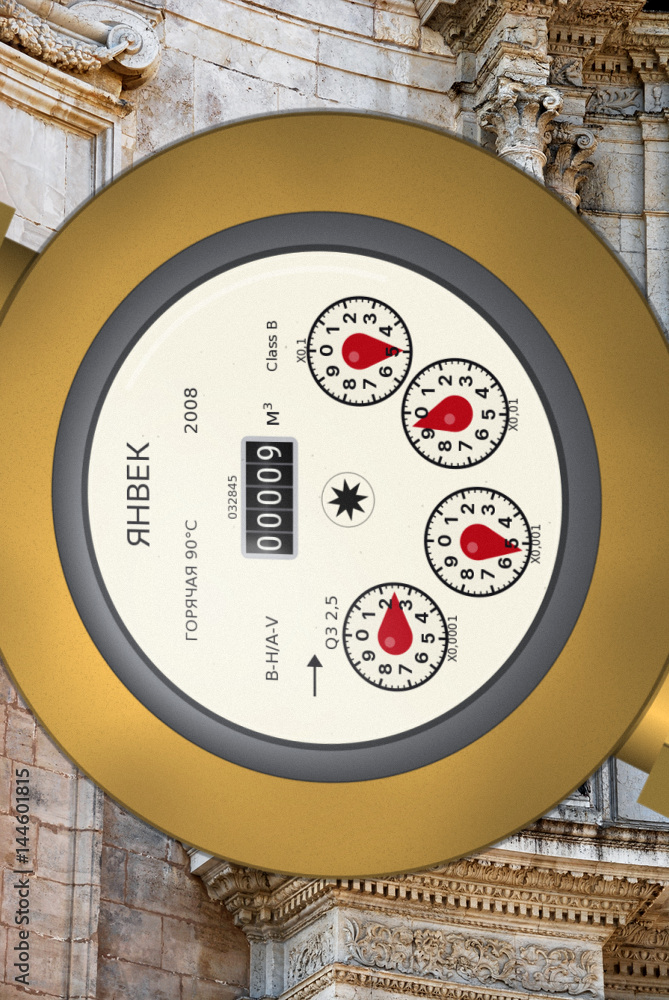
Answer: 9.4952; m³
